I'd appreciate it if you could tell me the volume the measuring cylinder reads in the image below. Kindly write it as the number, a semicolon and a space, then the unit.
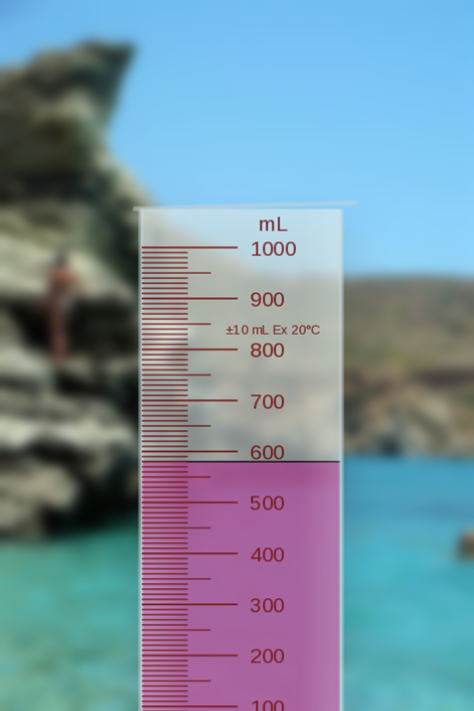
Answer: 580; mL
